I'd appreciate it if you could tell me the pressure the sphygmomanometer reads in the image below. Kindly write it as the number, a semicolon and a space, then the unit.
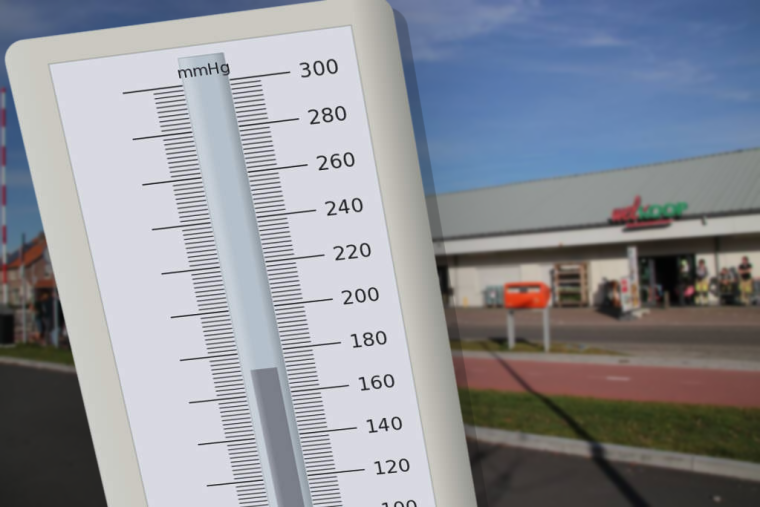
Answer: 172; mmHg
